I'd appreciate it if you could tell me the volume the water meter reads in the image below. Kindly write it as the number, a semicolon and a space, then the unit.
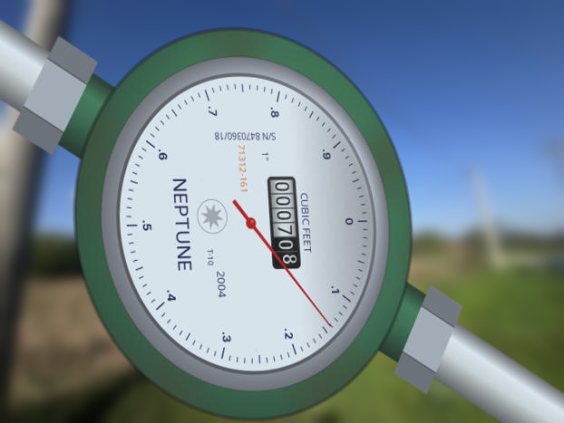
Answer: 708.14; ft³
